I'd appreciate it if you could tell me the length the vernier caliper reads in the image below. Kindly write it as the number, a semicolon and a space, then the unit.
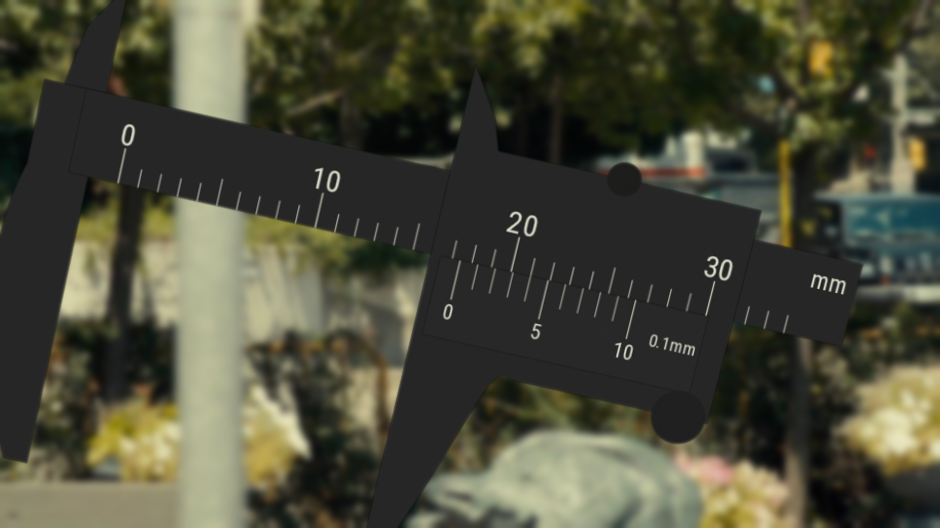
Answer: 17.4; mm
